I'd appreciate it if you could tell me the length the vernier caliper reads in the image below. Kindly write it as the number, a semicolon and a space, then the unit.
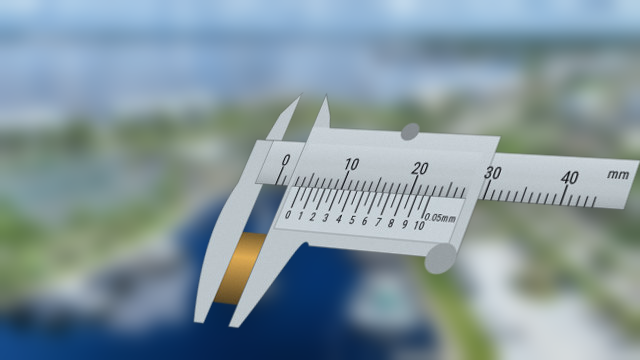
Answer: 3.8; mm
